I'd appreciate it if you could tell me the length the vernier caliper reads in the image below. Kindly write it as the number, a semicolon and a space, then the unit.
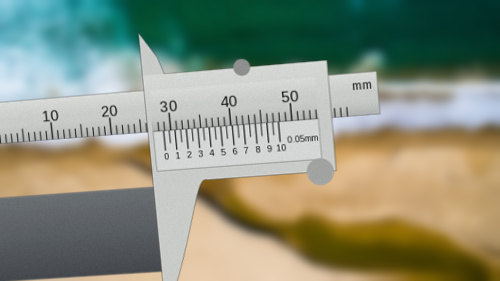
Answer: 28.8; mm
